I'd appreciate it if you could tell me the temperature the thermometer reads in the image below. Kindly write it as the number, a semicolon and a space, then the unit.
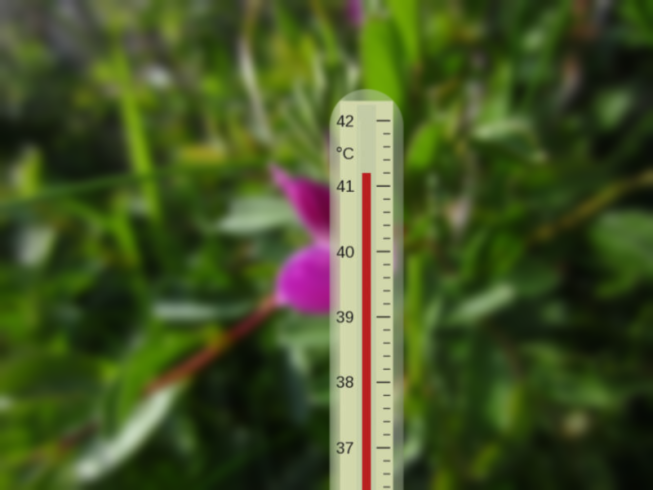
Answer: 41.2; °C
